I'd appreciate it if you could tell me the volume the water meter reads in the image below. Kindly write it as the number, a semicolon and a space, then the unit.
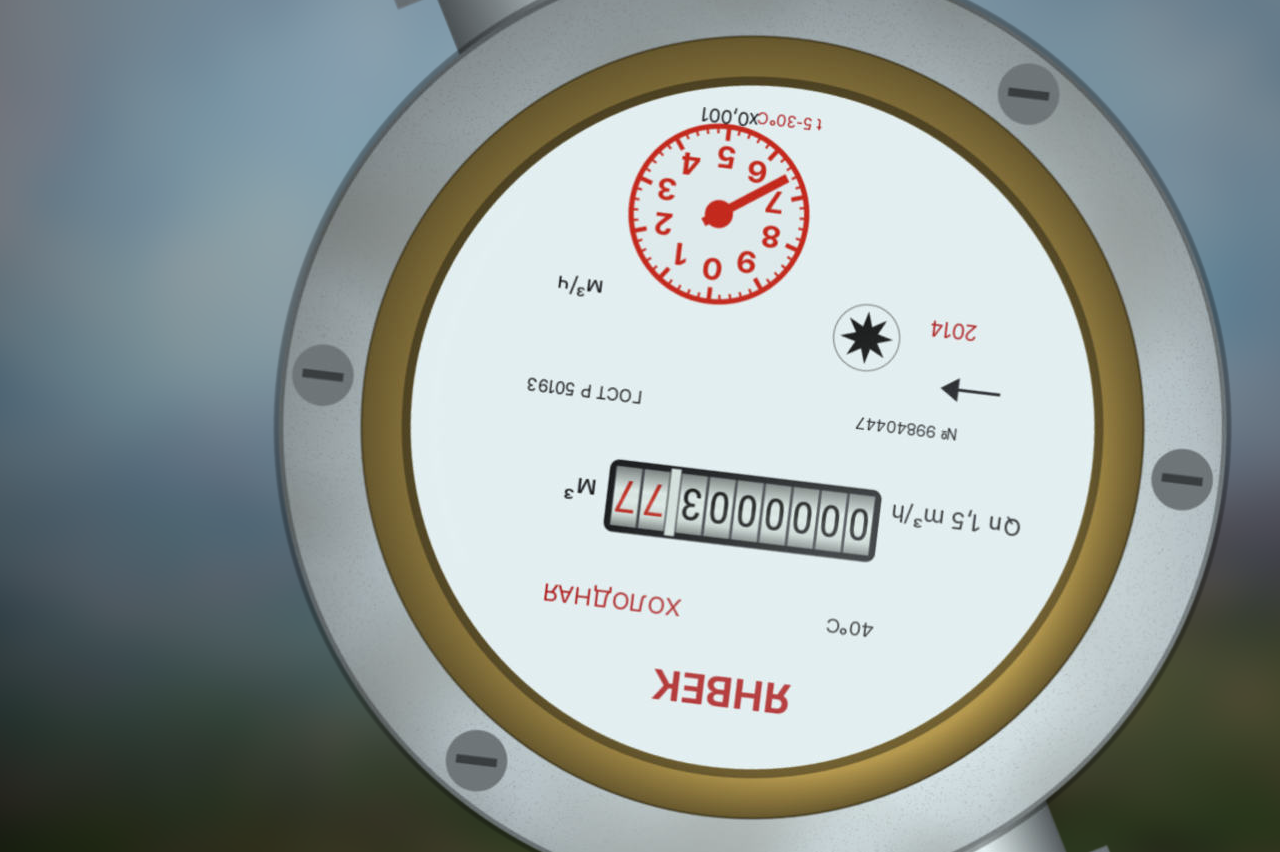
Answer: 3.776; m³
